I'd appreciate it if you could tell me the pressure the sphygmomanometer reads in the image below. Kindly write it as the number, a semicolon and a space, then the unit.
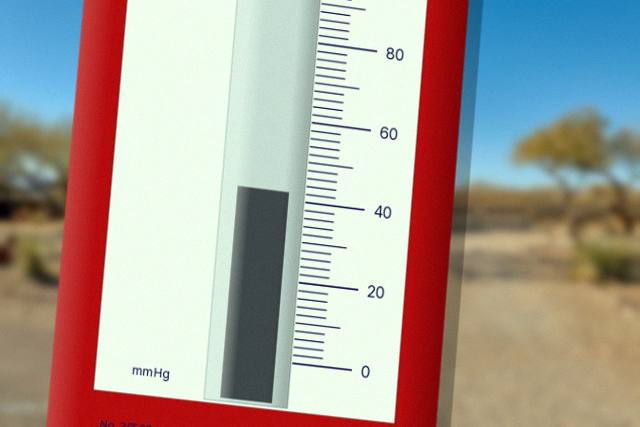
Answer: 42; mmHg
